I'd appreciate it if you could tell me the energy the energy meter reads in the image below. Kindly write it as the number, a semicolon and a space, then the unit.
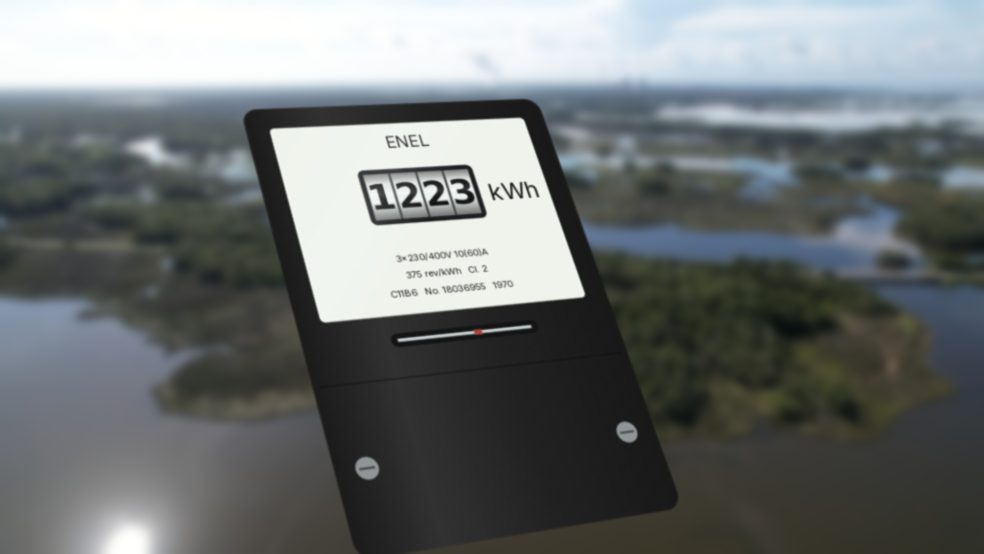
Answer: 1223; kWh
